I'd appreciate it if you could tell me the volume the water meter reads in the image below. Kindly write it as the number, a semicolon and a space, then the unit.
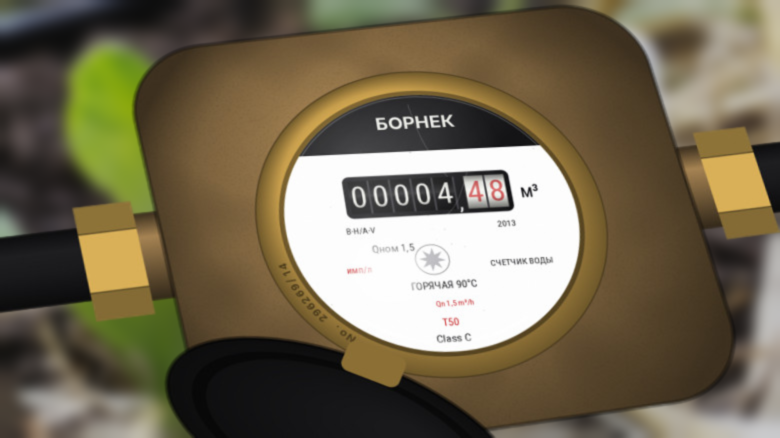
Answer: 4.48; m³
